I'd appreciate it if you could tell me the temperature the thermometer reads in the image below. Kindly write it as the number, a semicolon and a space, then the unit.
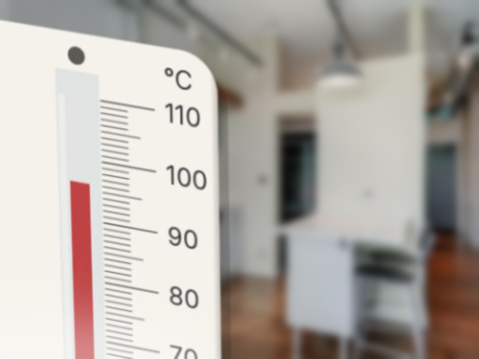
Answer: 96; °C
